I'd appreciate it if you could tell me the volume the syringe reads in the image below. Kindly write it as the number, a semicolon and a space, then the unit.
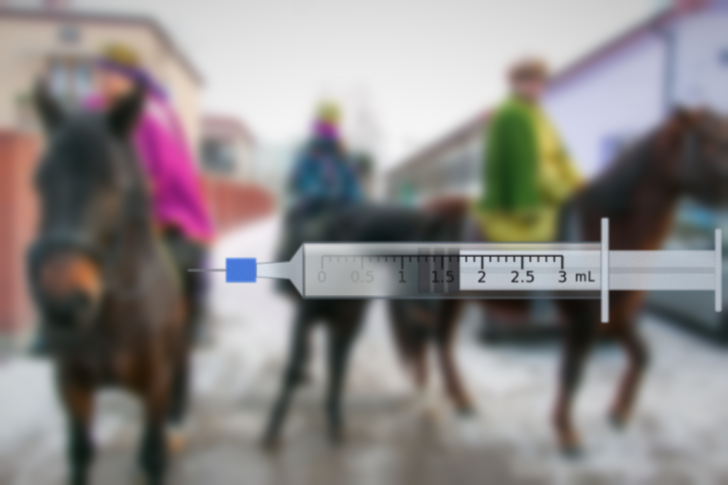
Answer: 1.2; mL
